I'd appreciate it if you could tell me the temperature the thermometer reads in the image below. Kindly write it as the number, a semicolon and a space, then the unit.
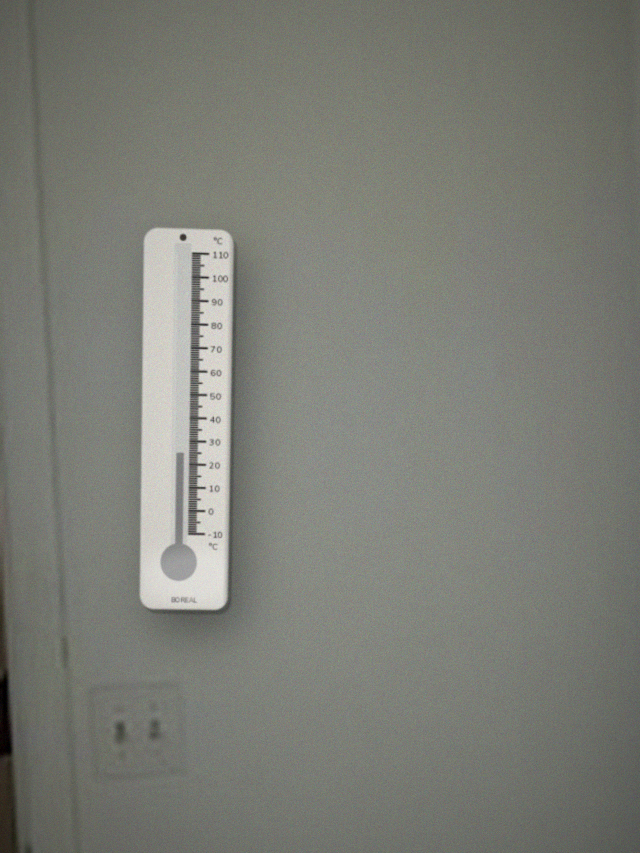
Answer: 25; °C
